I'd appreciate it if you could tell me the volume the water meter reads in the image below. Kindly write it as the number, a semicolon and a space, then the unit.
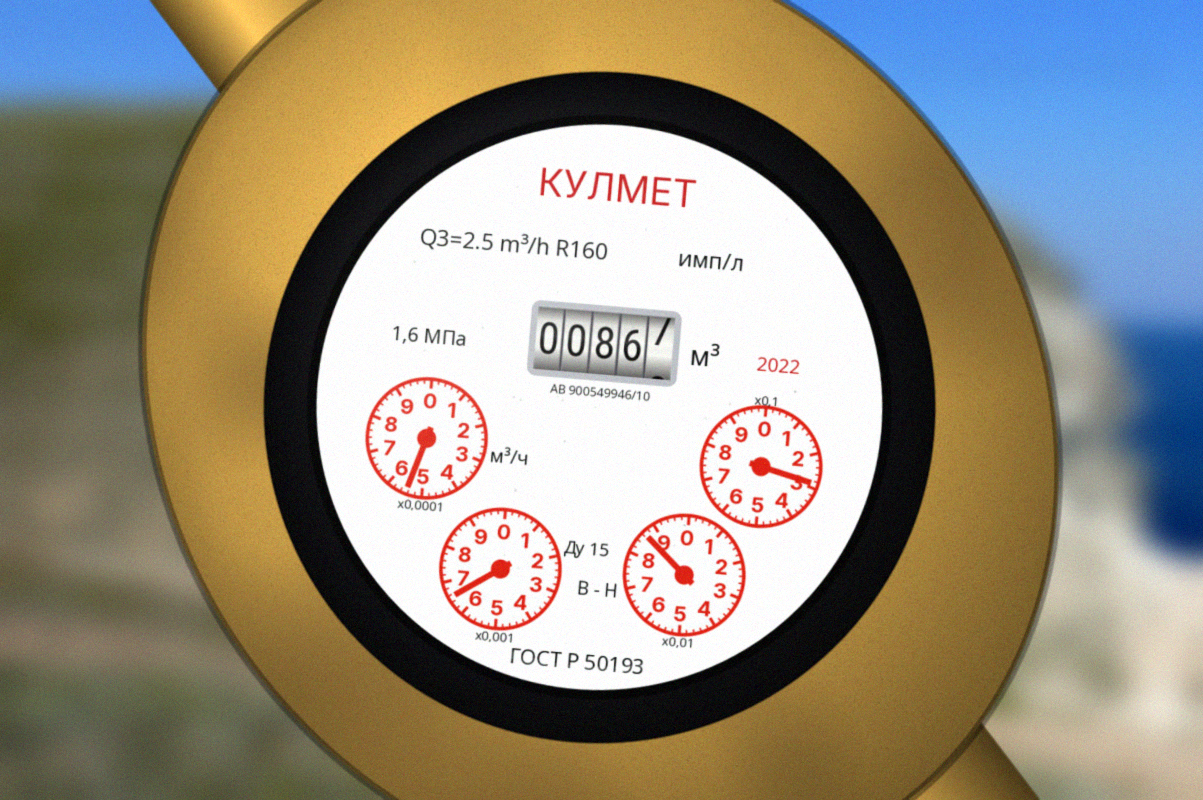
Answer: 867.2865; m³
